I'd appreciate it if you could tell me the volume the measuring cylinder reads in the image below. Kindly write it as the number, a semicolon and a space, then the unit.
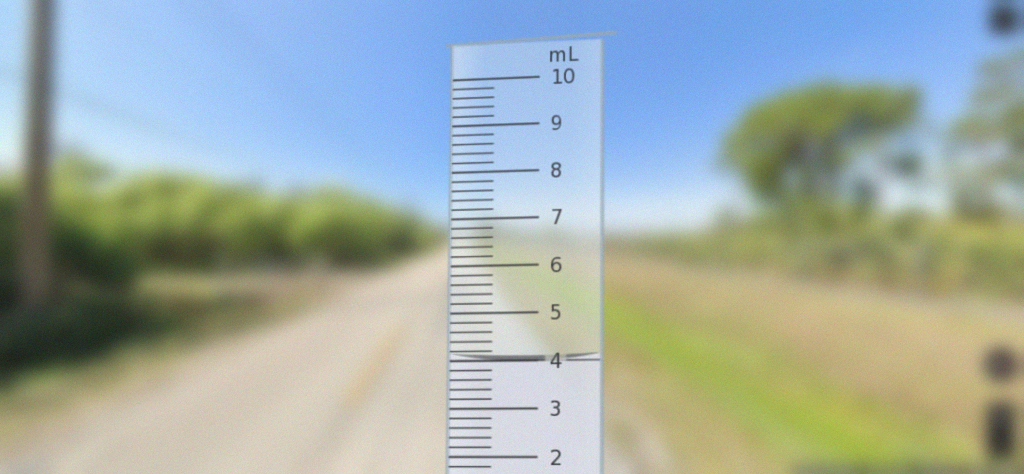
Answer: 4; mL
